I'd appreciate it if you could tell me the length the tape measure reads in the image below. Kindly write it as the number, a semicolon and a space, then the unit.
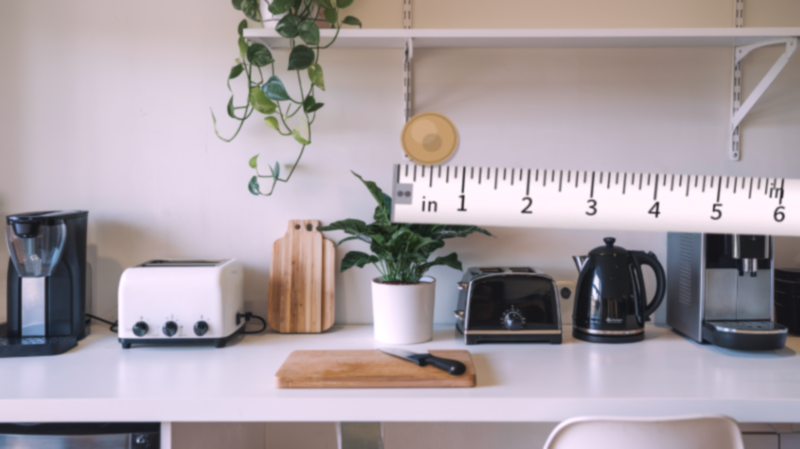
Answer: 0.875; in
